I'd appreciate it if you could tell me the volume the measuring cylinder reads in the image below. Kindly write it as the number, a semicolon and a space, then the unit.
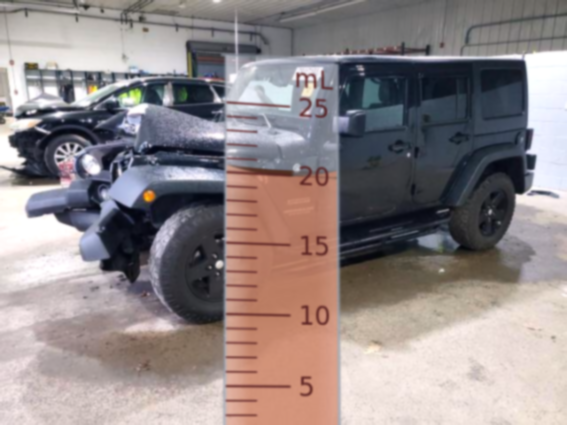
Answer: 20; mL
